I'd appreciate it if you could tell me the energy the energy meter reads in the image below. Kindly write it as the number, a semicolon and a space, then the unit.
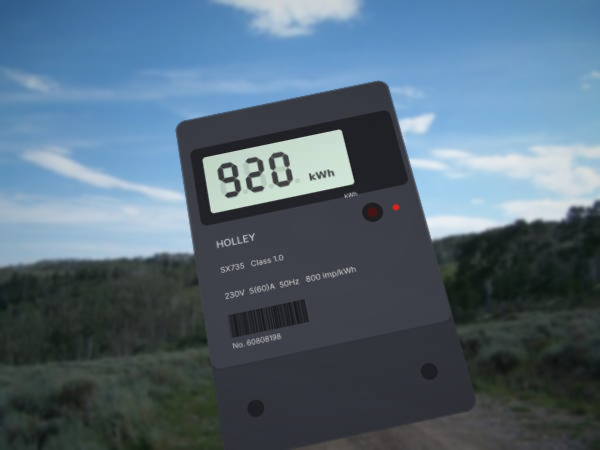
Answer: 920; kWh
